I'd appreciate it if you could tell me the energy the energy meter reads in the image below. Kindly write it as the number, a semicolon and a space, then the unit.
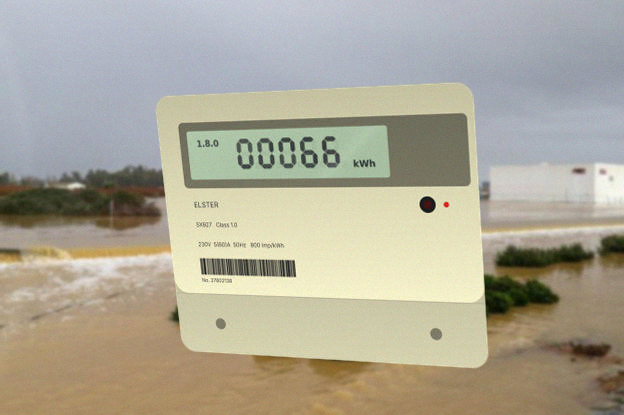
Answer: 66; kWh
